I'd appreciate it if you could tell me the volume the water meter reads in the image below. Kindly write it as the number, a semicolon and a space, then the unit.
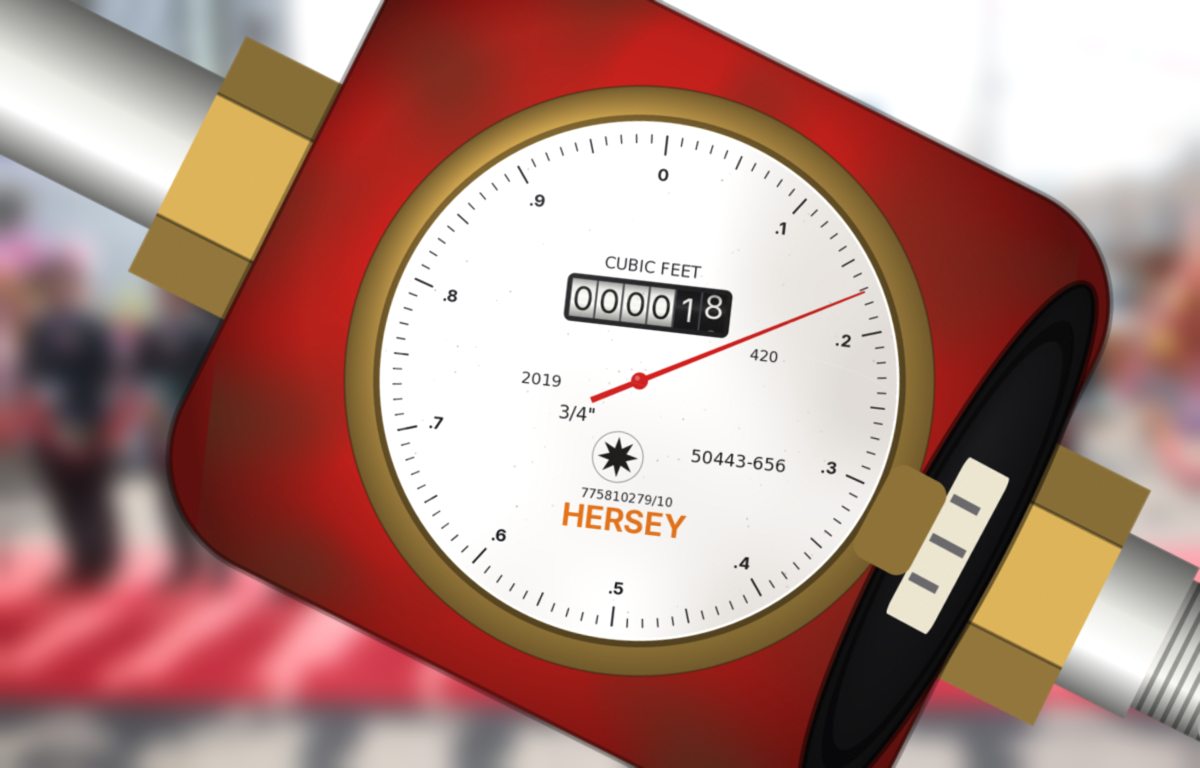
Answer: 18.17; ft³
